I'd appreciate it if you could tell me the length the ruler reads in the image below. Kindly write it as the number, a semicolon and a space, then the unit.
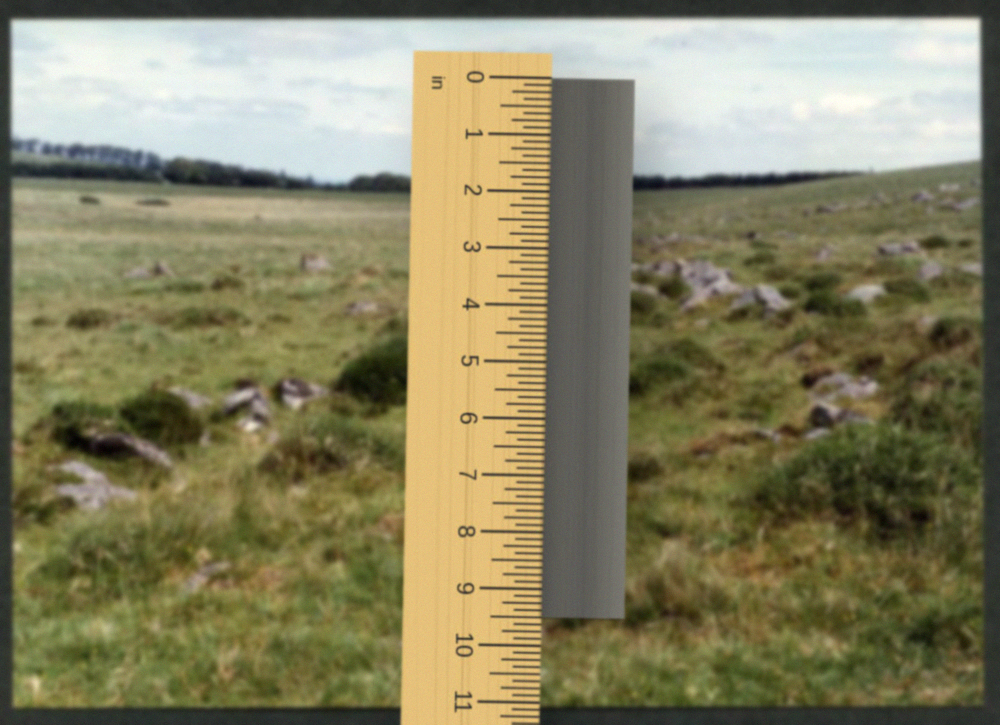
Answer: 9.5; in
